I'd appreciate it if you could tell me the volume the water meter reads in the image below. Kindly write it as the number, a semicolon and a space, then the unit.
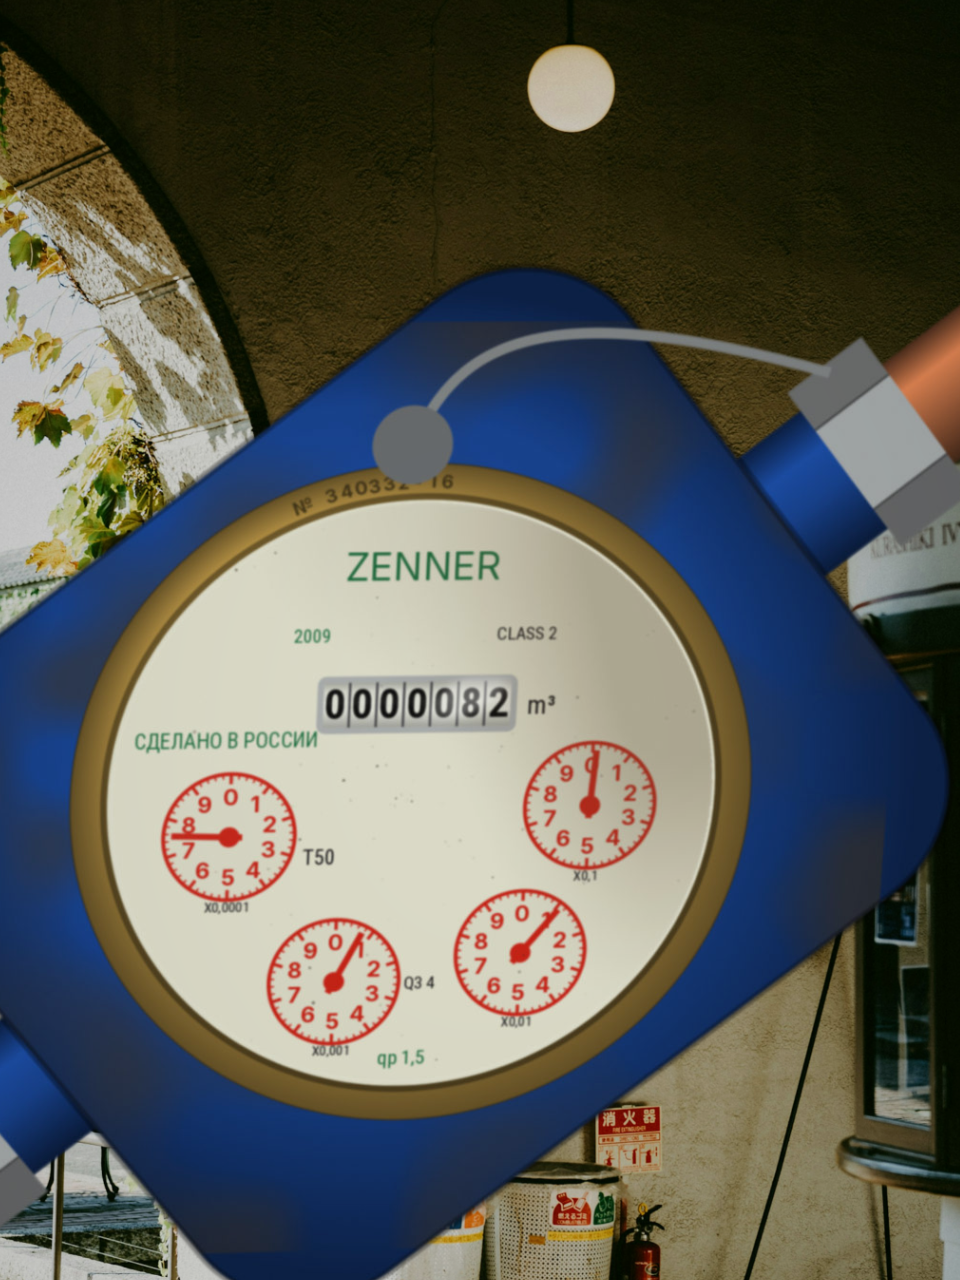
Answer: 82.0107; m³
